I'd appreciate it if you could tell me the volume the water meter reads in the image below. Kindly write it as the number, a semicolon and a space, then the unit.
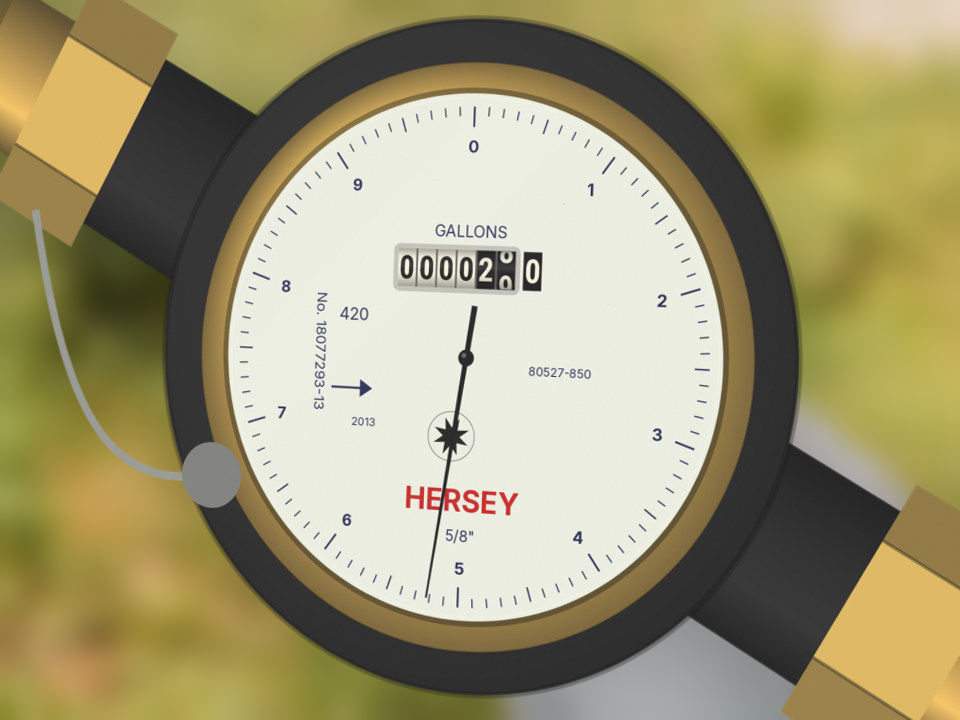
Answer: 285.2; gal
